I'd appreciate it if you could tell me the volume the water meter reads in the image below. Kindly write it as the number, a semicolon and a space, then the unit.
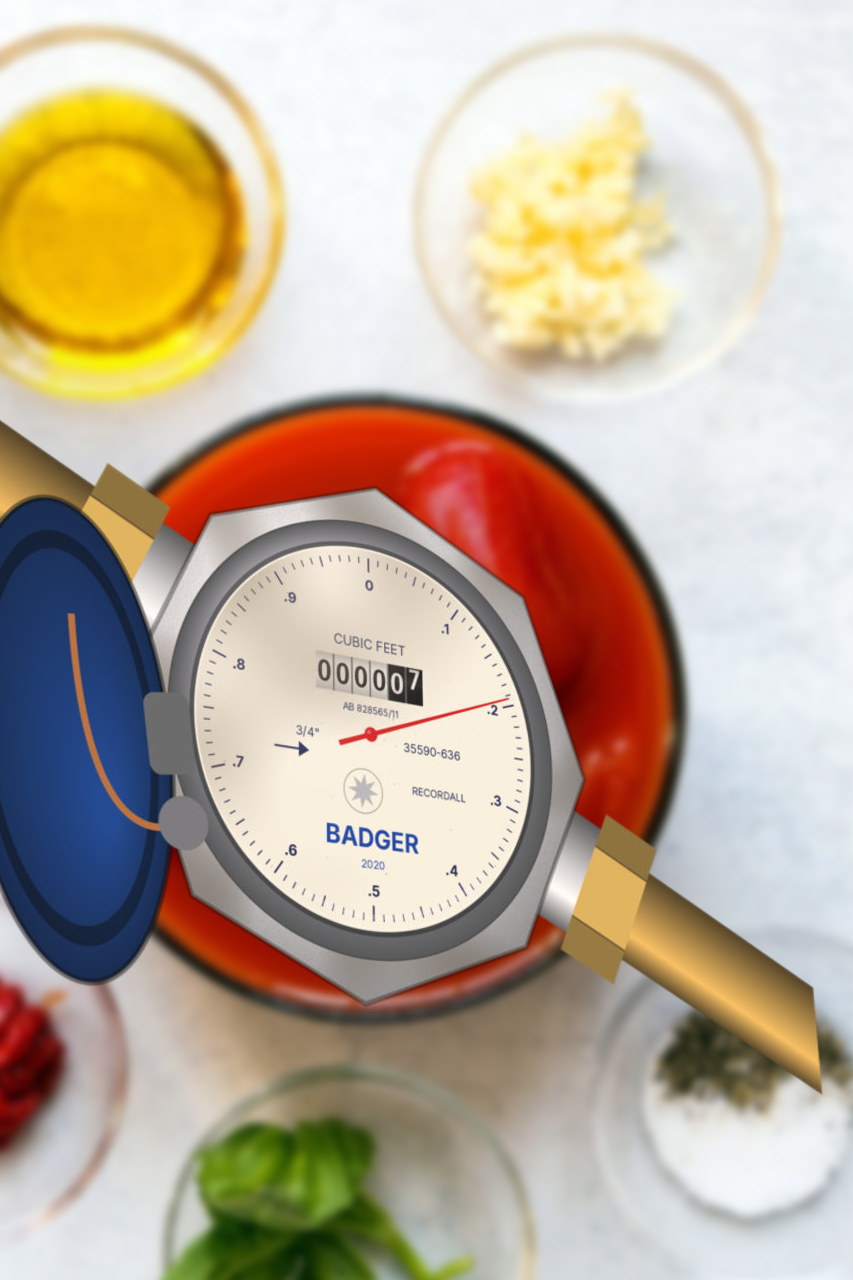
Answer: 7.19; ft³
